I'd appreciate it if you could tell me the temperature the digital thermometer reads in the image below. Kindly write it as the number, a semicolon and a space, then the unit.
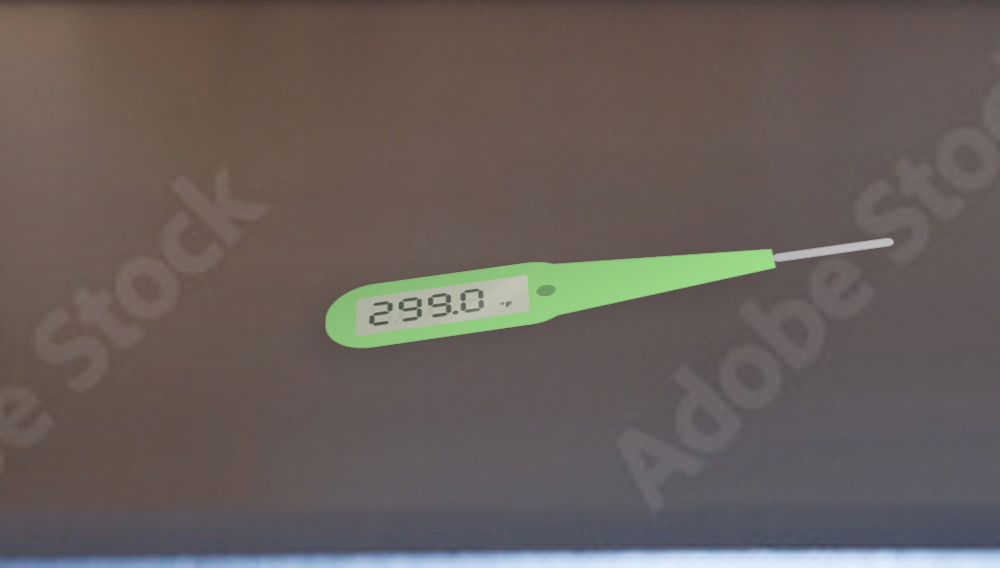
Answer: 299.0; °F
